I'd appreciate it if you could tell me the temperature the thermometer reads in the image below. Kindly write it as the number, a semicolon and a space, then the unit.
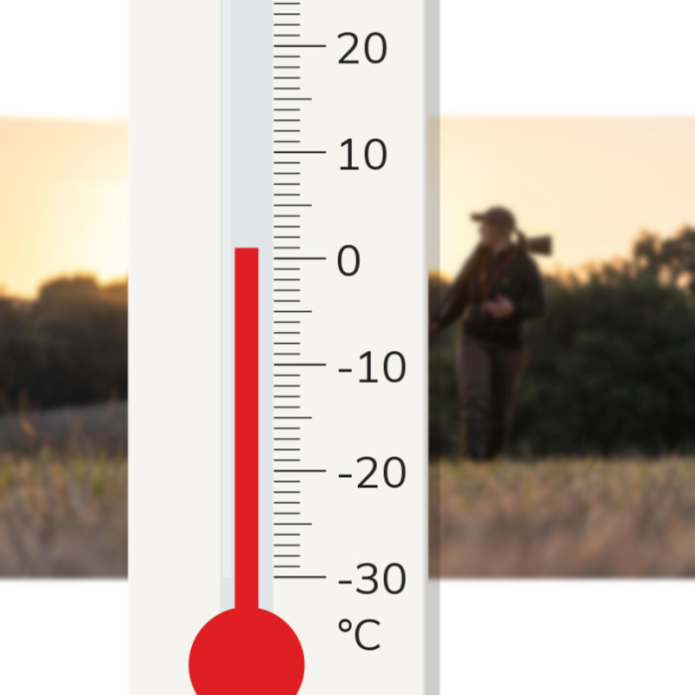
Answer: 1; °C
